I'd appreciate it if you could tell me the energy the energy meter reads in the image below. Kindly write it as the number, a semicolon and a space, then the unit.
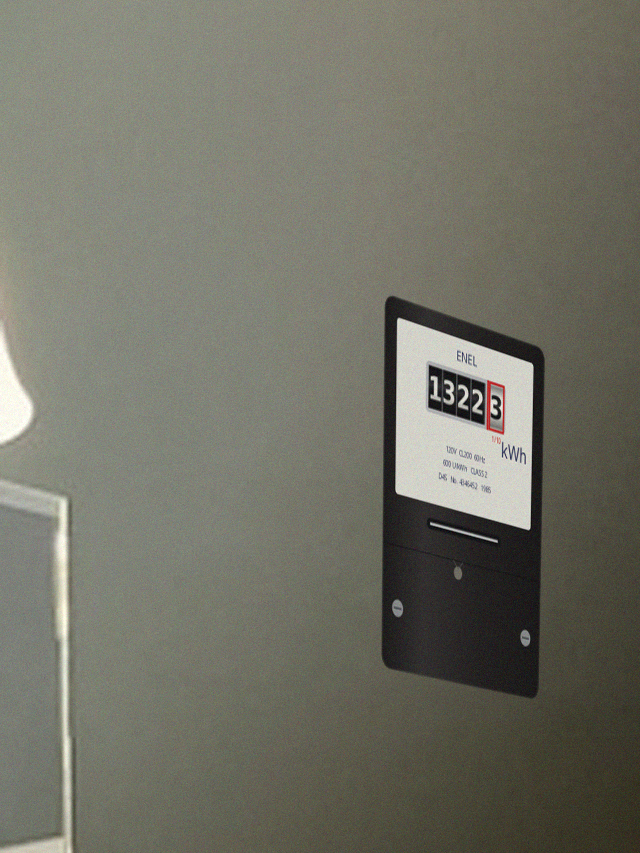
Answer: 1322.3; kWh
